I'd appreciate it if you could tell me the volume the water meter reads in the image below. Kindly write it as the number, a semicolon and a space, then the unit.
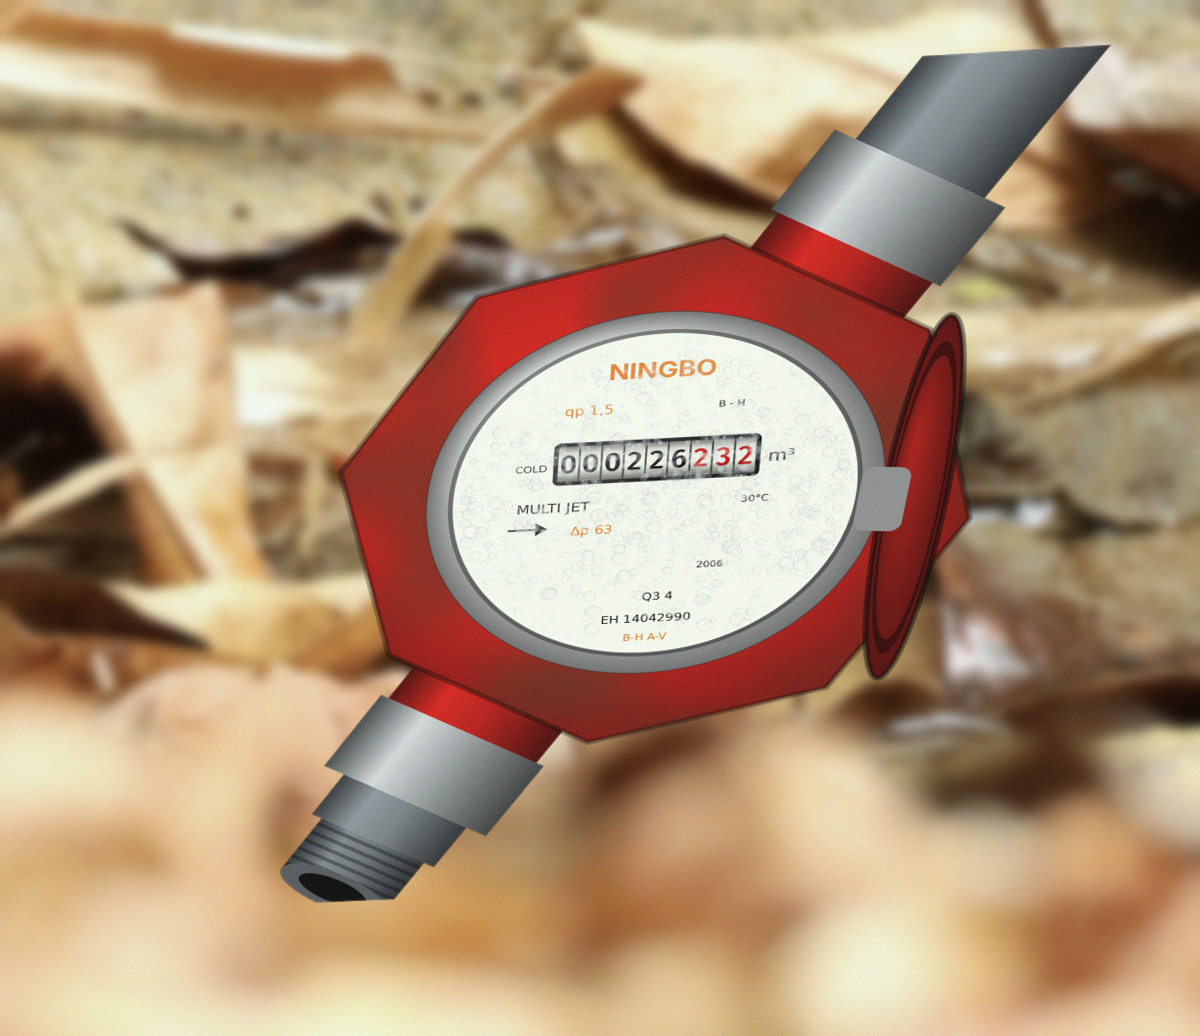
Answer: 226.232; m³
